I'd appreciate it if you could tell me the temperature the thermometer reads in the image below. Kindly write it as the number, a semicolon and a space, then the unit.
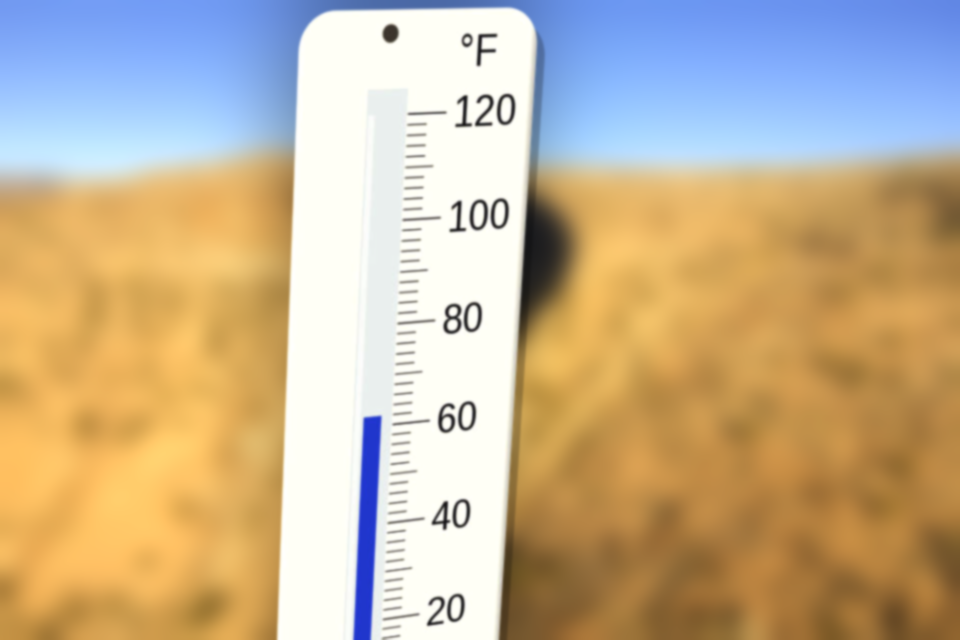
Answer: 62; °F
